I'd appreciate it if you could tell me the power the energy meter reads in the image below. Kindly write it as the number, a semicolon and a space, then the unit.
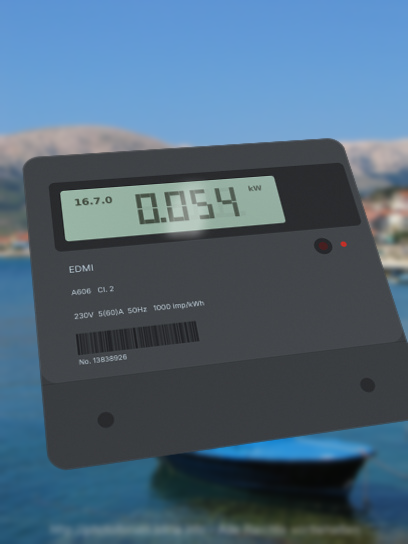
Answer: 0.054; kW
